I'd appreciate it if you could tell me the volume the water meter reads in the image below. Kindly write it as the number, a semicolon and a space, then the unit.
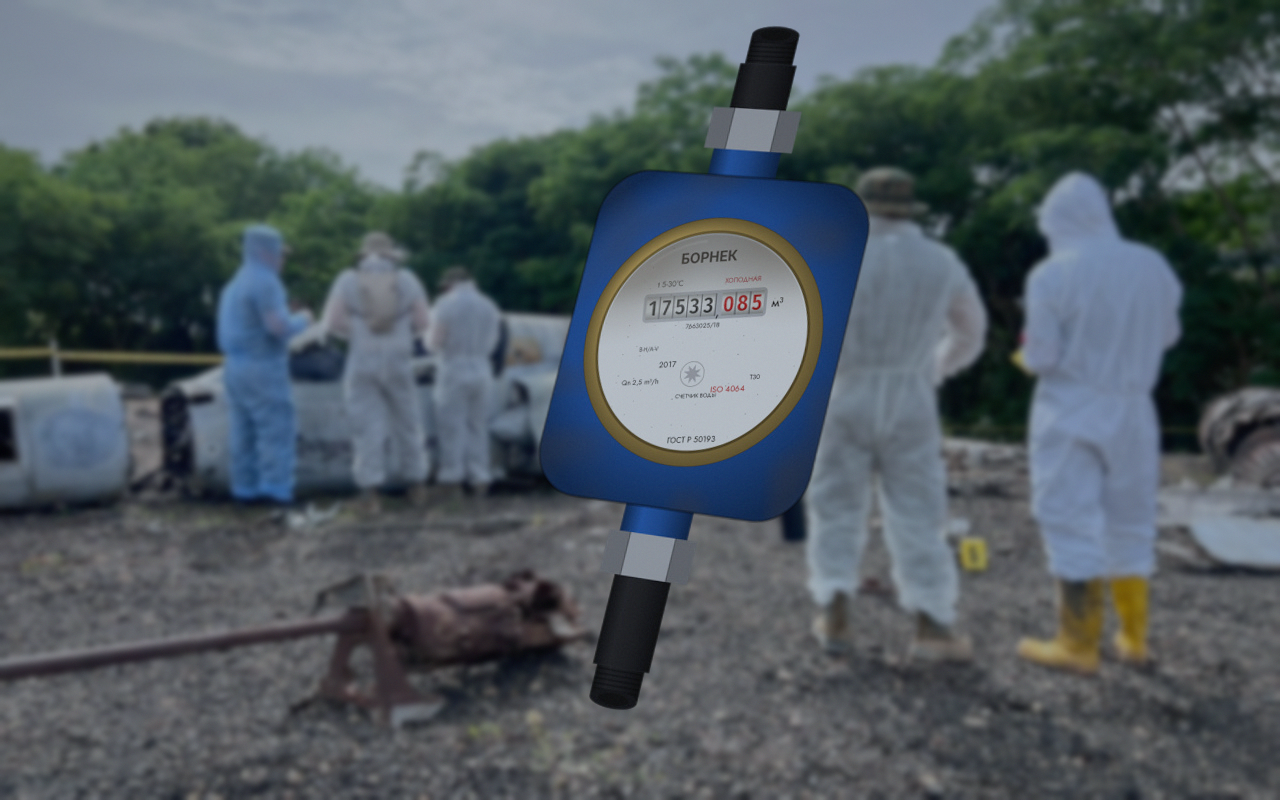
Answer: 17533.085; m³
